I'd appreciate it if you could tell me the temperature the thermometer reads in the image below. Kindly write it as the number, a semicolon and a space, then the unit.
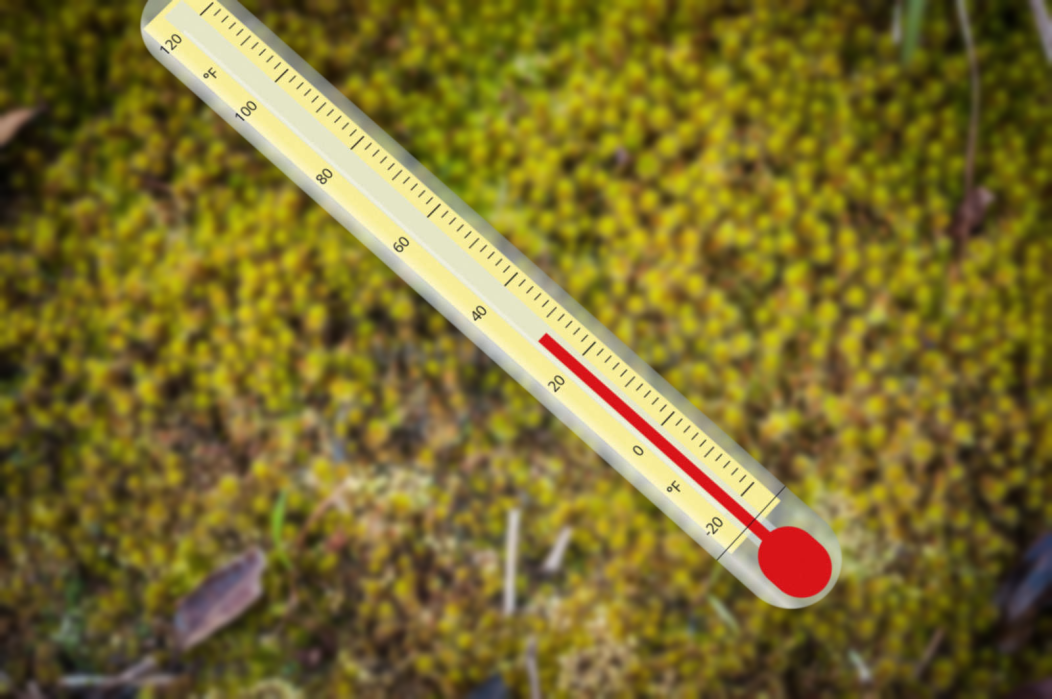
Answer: 28; °F
